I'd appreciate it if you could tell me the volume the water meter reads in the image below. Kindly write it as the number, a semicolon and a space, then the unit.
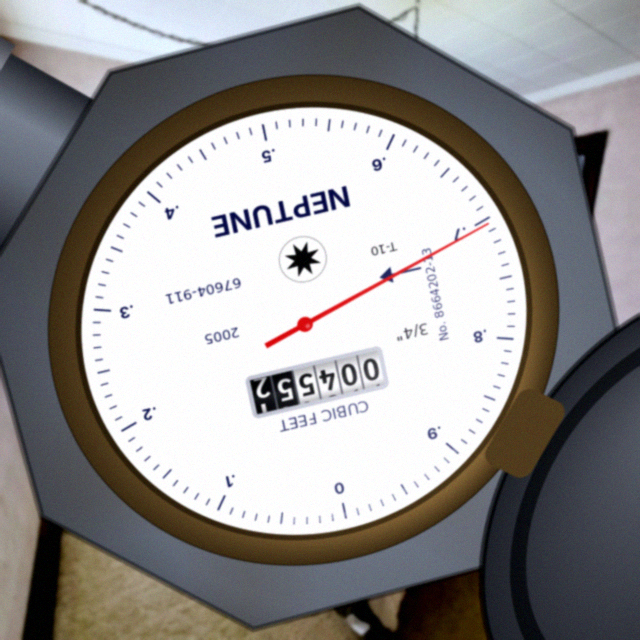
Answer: 4551.70; ft³
